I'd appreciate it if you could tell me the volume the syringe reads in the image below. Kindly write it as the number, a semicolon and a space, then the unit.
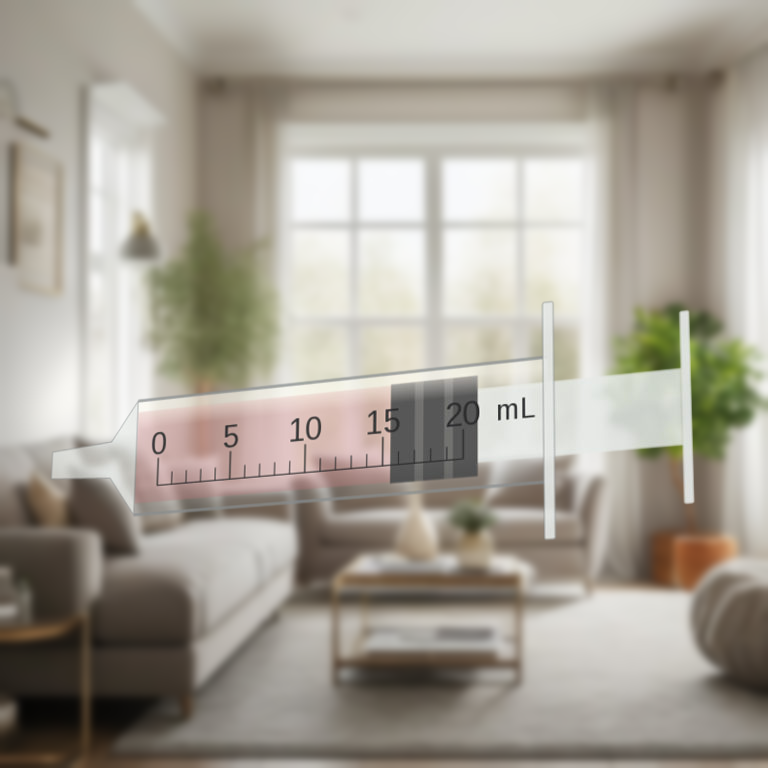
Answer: 15.5; mL
